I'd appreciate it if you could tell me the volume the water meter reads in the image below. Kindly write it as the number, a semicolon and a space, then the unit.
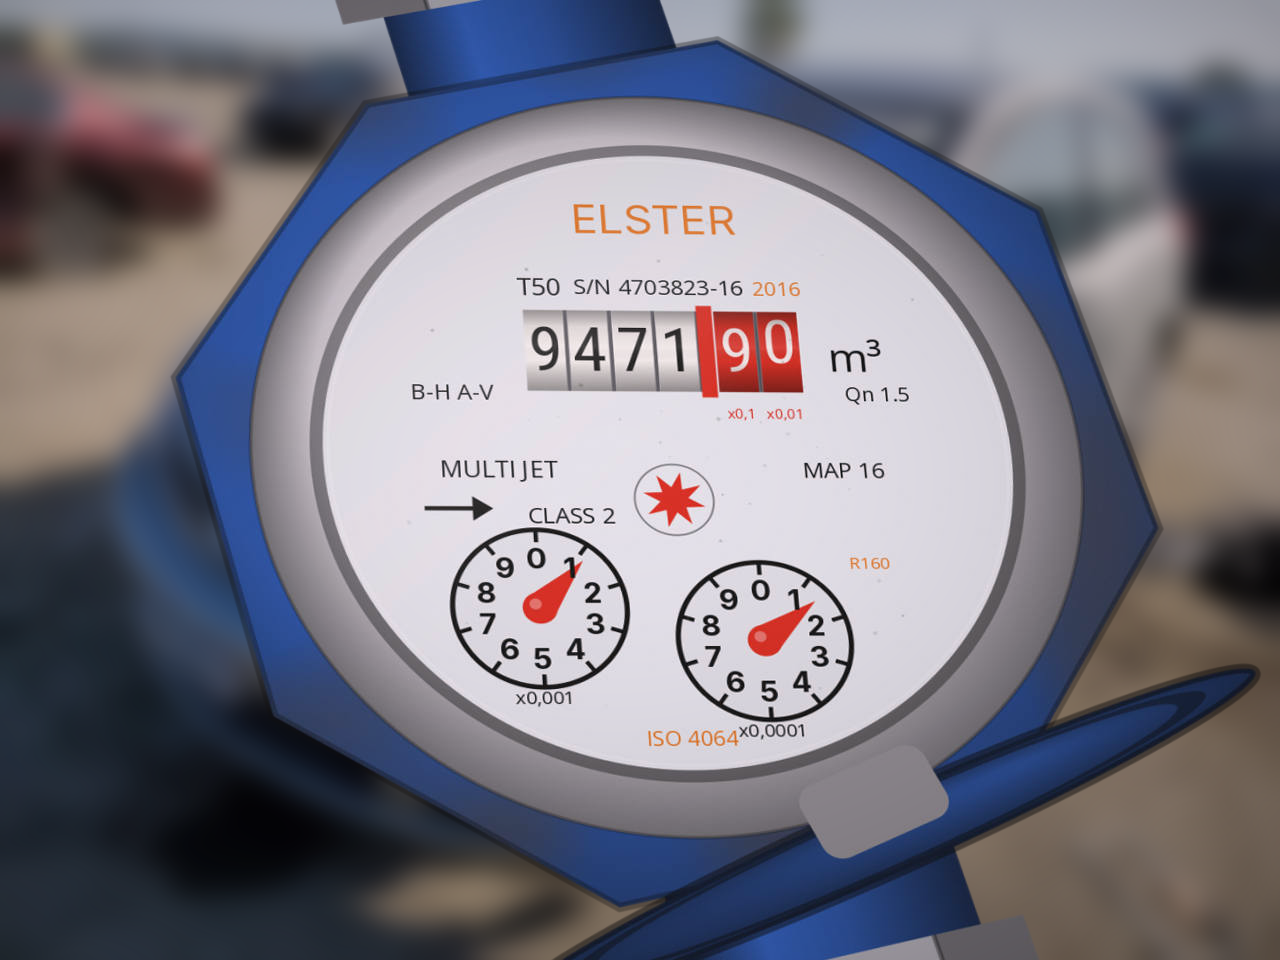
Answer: 9471.9011; m³
